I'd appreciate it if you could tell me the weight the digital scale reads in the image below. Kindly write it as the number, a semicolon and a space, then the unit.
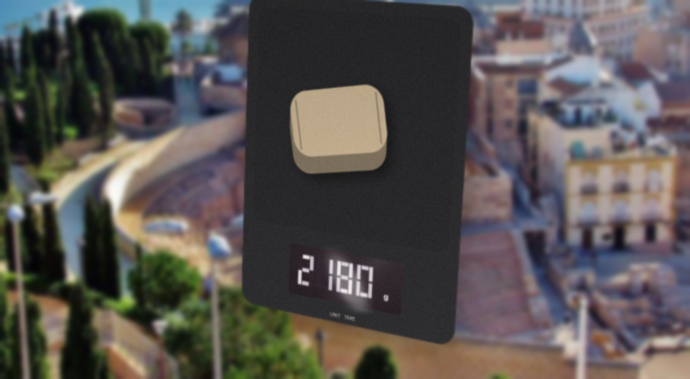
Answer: 2180; g
